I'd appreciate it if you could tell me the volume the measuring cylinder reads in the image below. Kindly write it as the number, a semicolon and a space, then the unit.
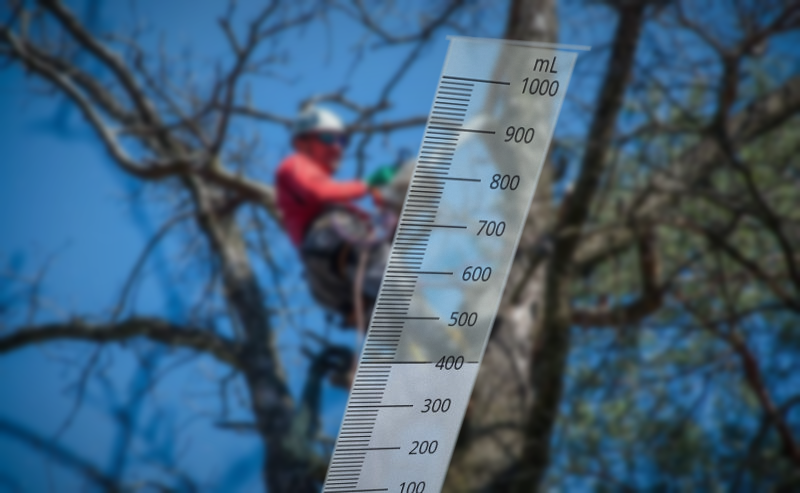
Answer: 400; mL
